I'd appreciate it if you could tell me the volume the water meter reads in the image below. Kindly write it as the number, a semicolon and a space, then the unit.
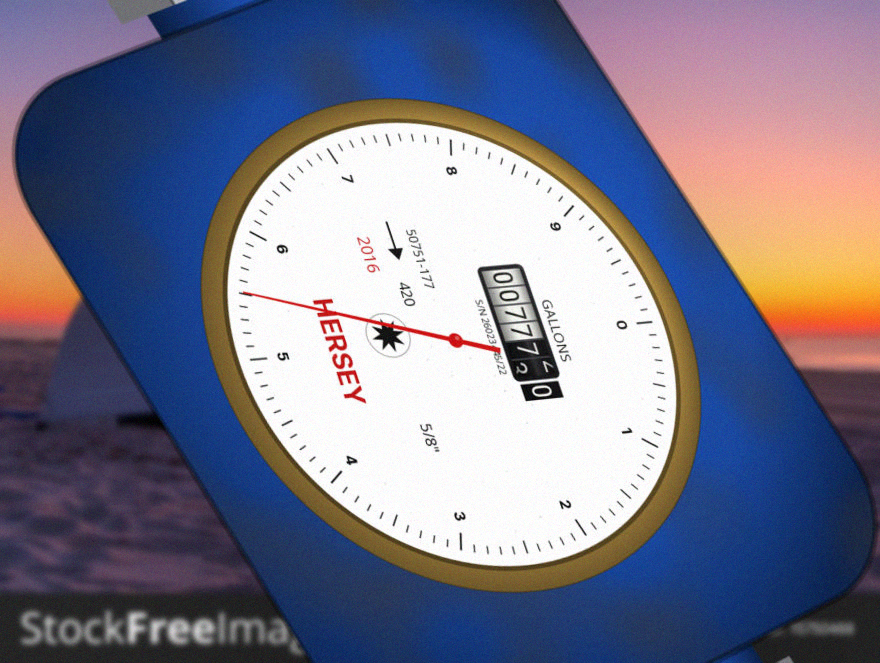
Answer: 77725.5; gal
